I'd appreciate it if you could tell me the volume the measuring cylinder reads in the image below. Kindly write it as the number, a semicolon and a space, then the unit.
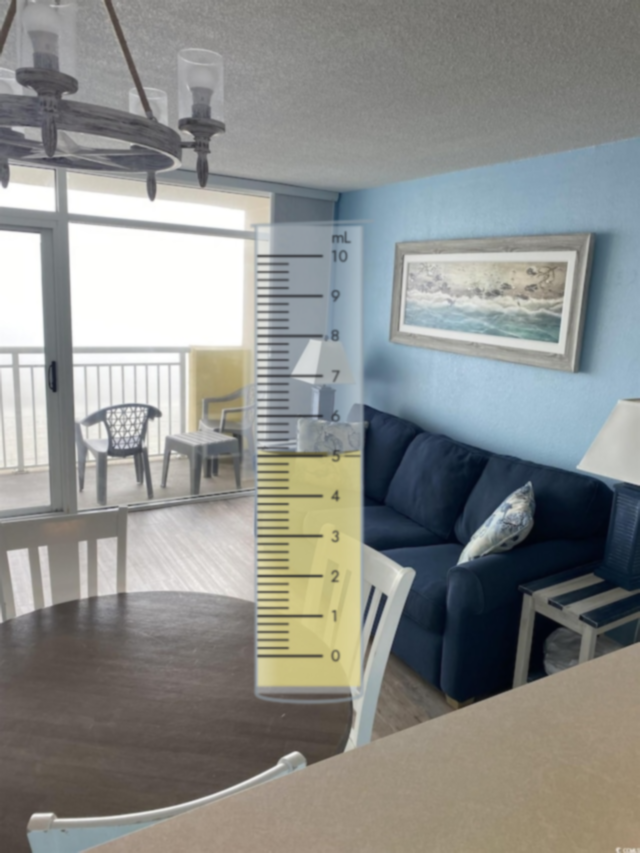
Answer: 5; mL
